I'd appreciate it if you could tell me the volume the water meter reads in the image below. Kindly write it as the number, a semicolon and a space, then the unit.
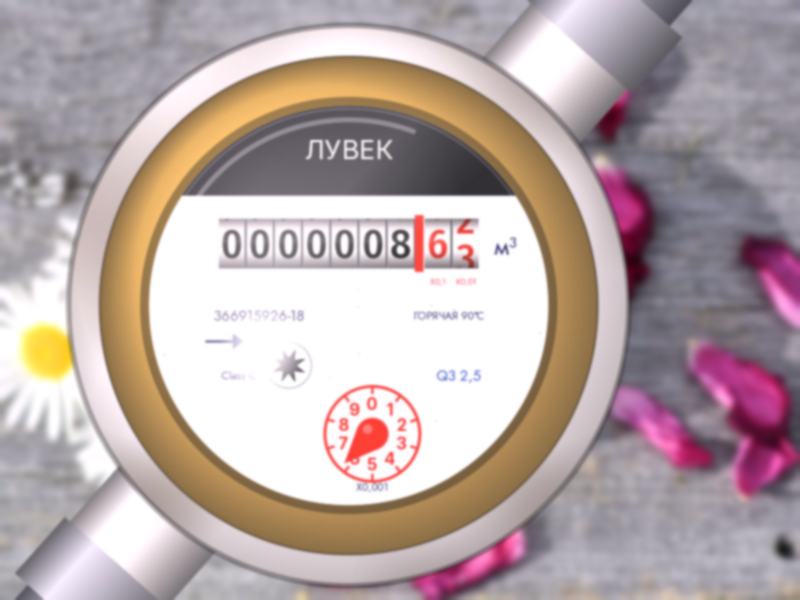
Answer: 8.626; m³
